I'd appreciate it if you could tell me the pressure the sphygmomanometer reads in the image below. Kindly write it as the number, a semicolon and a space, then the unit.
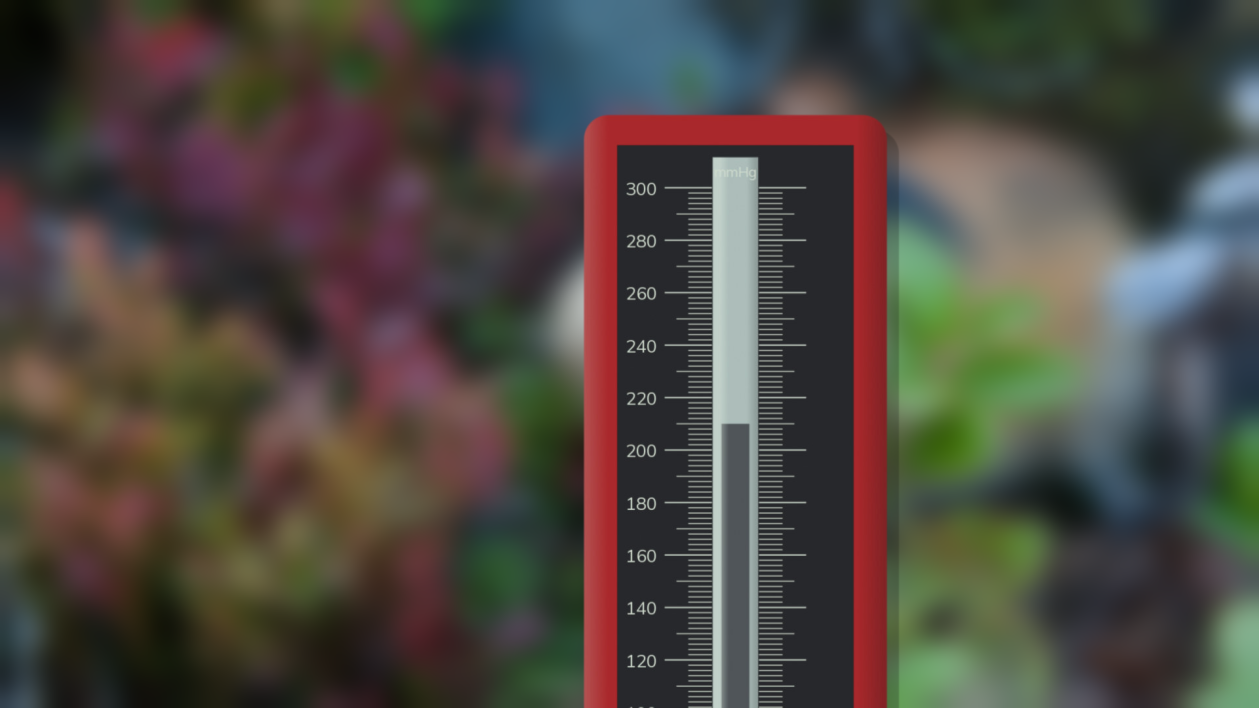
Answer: 210; mmHg
